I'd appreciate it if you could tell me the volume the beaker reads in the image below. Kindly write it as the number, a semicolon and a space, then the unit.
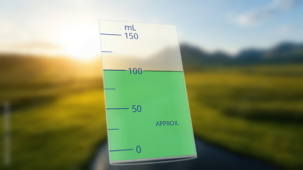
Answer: 100; mL
